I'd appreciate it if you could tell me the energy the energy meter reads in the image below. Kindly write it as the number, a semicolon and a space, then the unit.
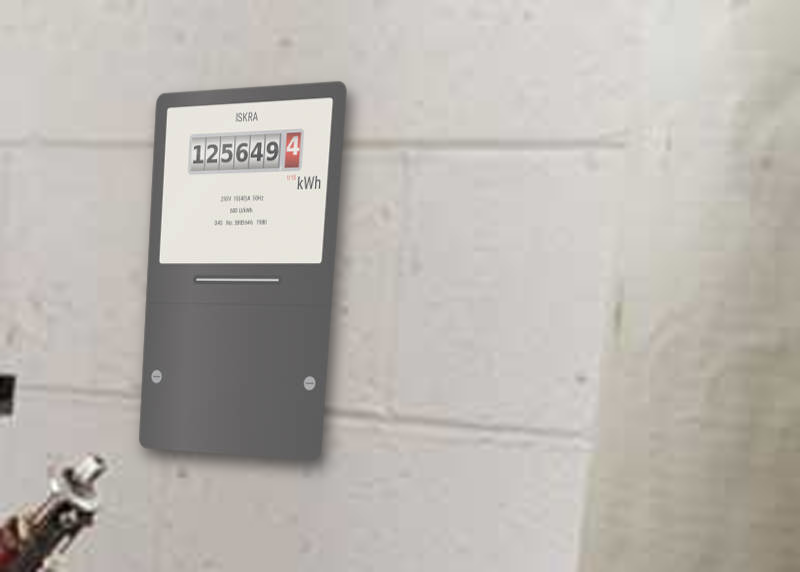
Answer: 125649.4; kWh
